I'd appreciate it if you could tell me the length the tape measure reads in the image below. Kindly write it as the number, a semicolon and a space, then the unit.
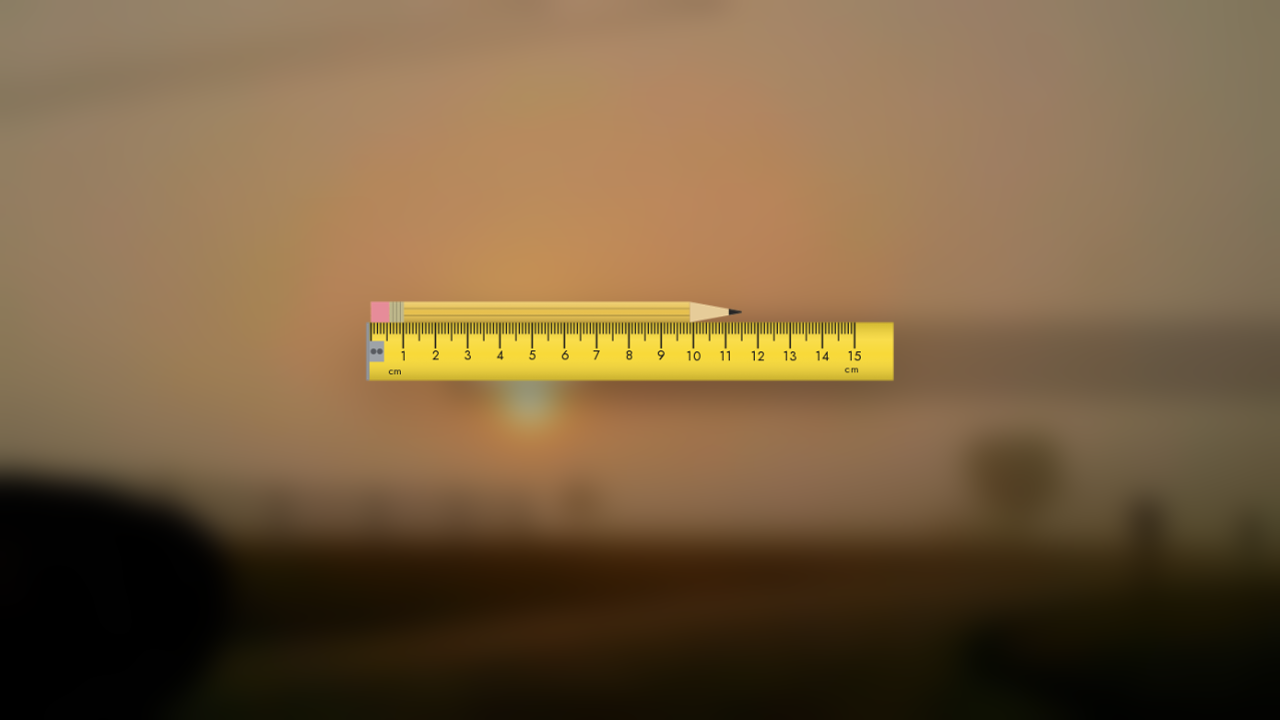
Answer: 11.5; cm
